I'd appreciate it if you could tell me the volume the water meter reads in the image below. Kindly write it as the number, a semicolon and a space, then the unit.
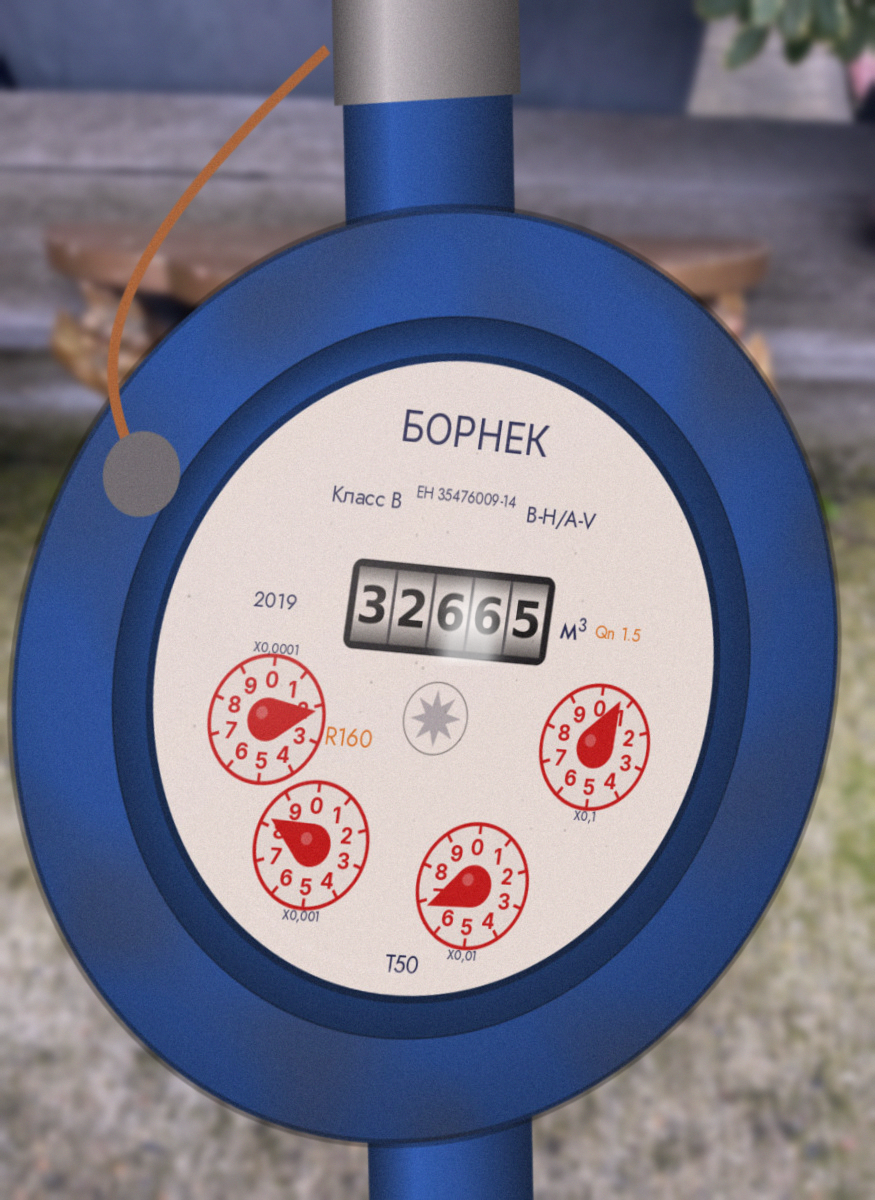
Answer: 32665.0682; m³
